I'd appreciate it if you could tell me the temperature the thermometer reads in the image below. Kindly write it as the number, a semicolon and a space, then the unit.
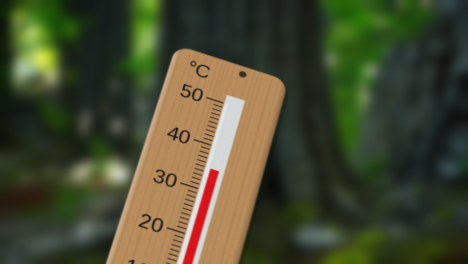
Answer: 35; °C
